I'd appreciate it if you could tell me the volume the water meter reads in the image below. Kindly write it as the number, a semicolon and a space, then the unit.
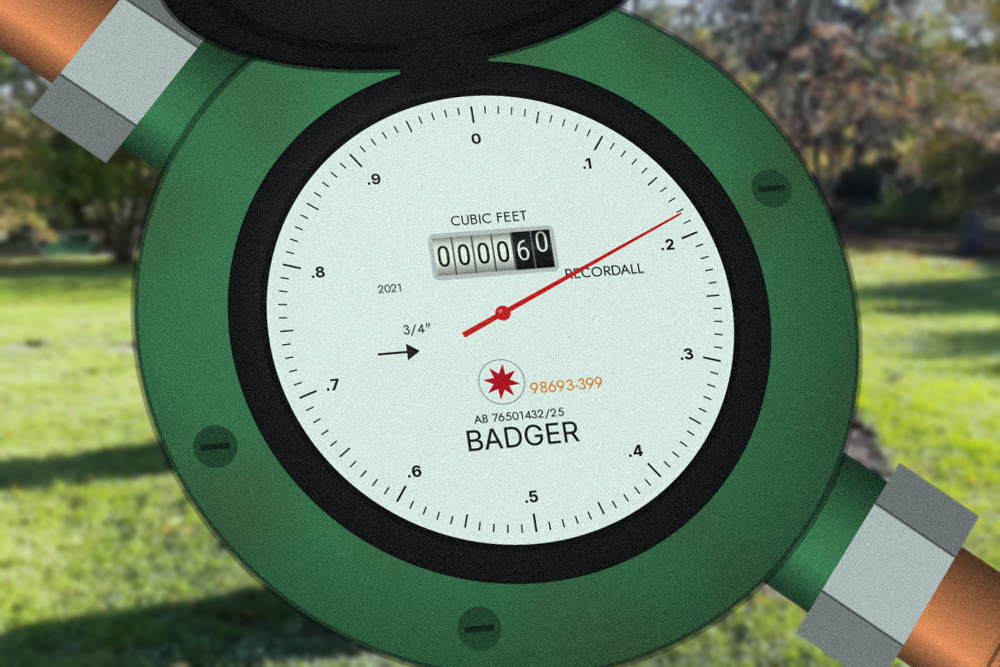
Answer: 60.18; ft³
